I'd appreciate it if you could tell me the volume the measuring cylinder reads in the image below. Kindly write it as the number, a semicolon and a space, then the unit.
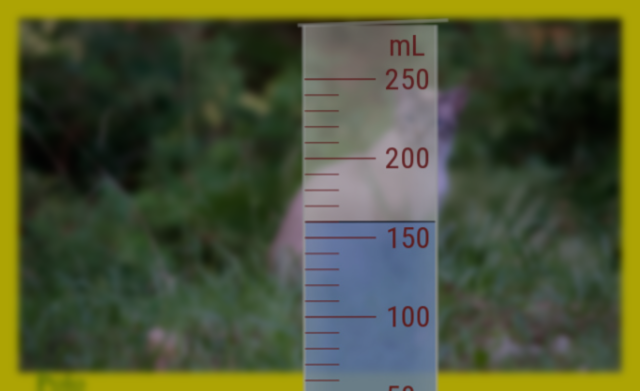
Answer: 160; mL
